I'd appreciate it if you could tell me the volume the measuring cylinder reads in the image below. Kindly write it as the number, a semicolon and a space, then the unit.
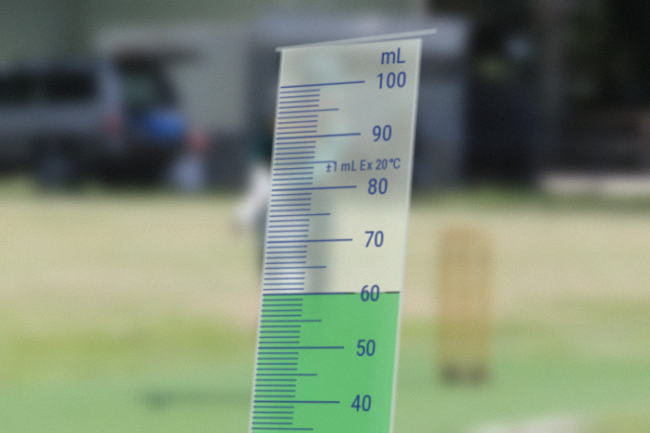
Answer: 60; mL
